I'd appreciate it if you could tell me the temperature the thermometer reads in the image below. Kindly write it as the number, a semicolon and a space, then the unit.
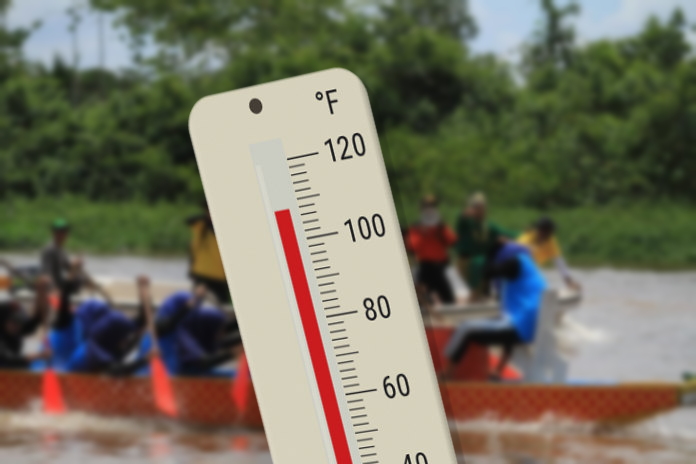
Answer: 108; °F
